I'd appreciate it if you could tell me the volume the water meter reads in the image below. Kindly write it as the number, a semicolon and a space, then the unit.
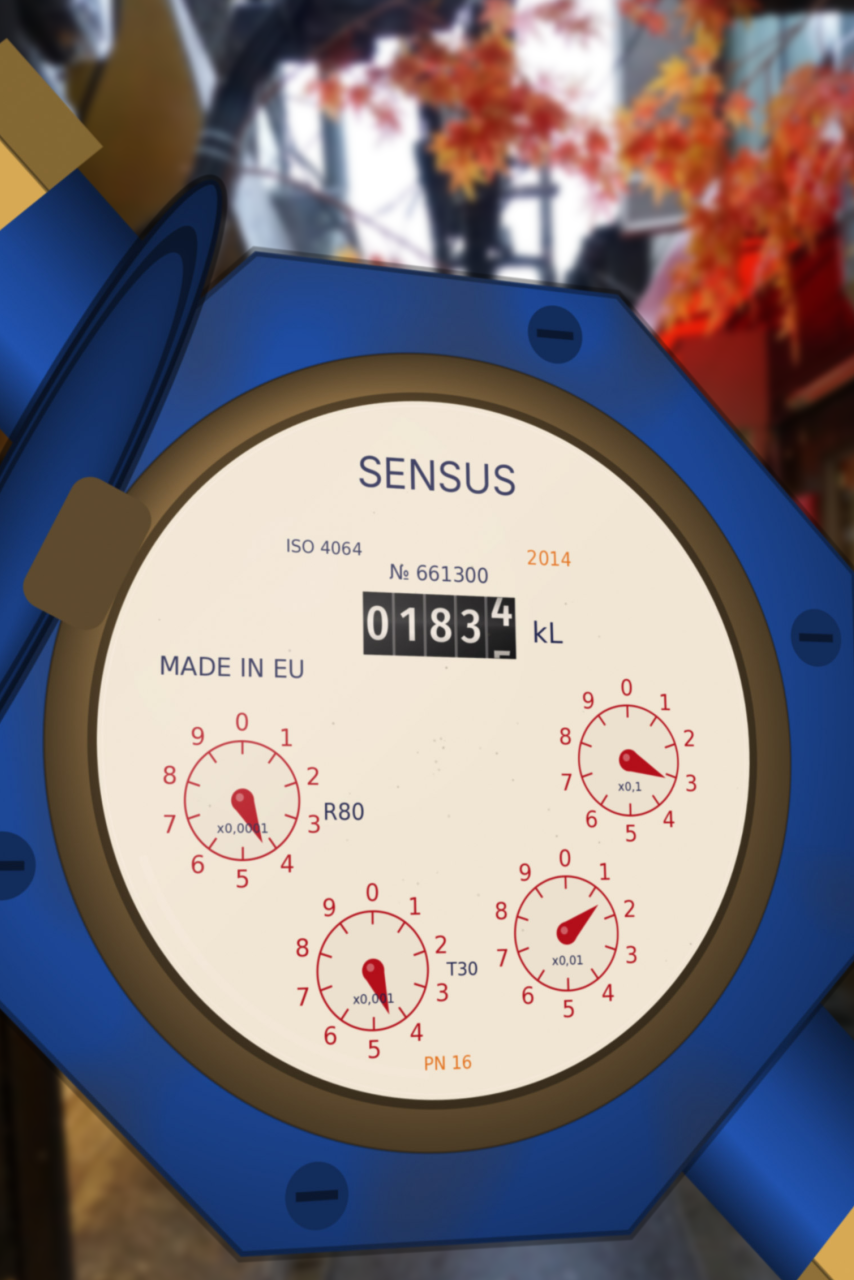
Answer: 1834.3144; kL
